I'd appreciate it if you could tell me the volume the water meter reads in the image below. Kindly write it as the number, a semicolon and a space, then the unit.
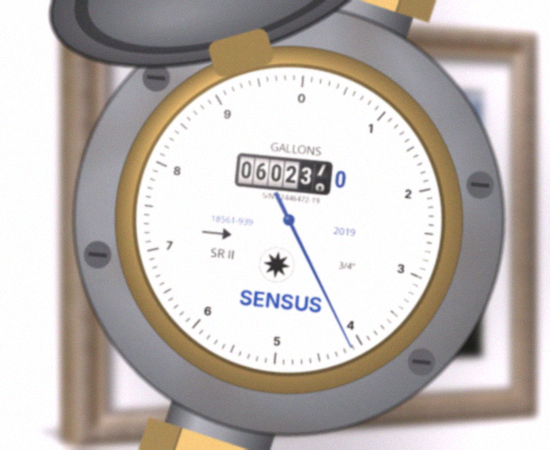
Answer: 602374.1; gal
